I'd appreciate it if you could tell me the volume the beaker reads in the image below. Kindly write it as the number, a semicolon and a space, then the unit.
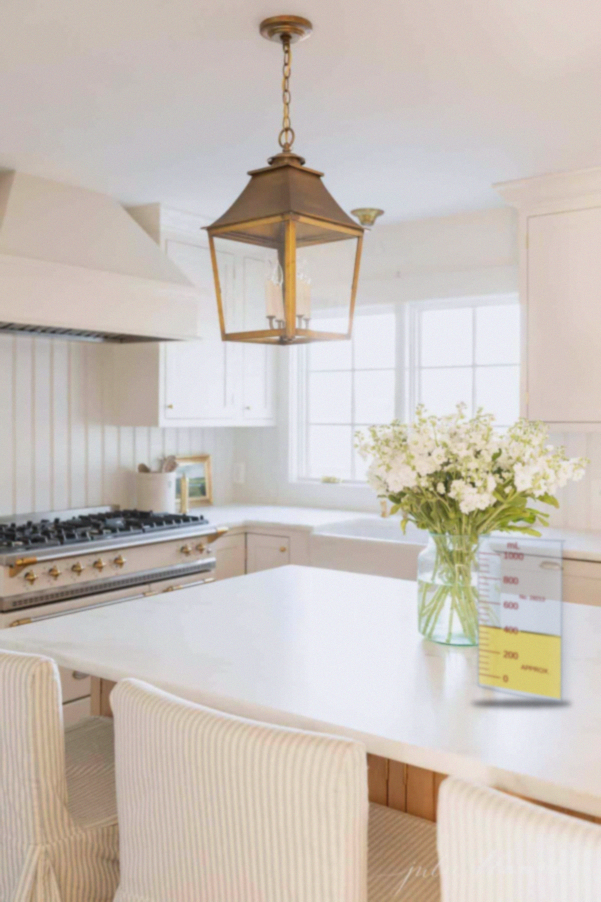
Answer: 400; mL
